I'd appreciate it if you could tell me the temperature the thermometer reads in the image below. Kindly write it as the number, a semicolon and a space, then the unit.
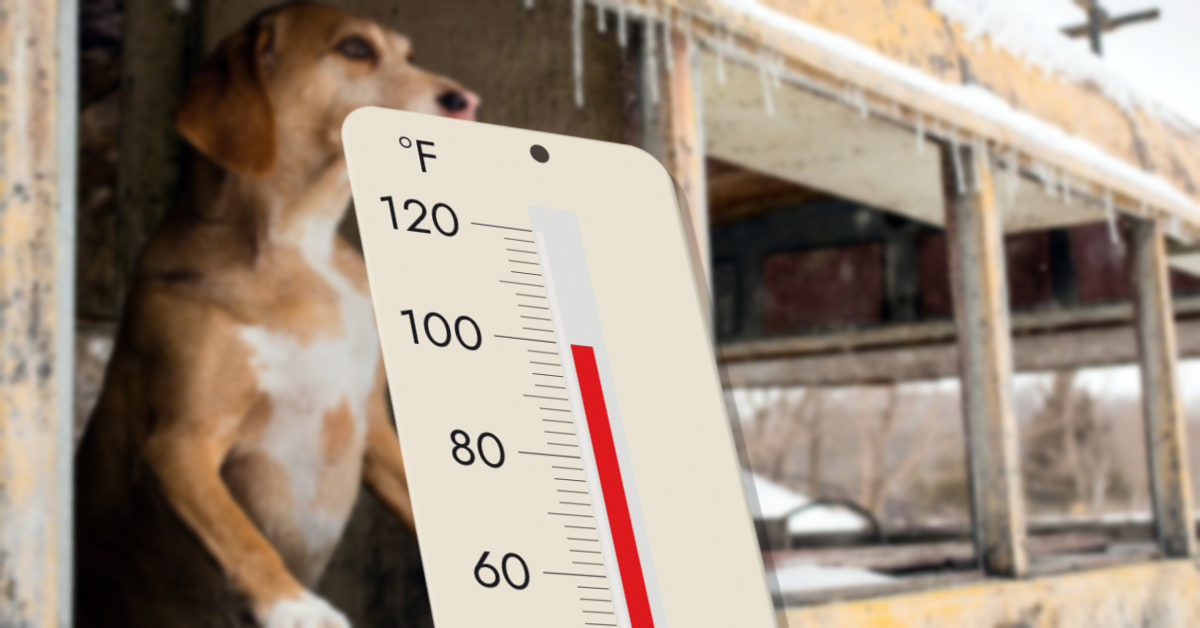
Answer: 100; °F
